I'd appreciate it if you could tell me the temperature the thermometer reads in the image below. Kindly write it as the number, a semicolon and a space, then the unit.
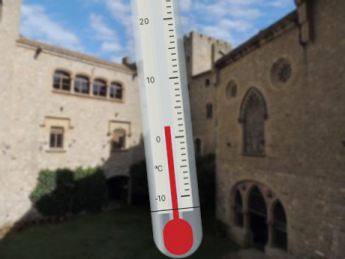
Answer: 2; °C
